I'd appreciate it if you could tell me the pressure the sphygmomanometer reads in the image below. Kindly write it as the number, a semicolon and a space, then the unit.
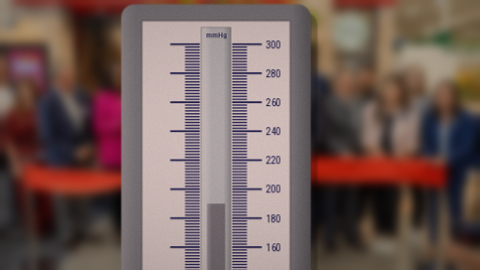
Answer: 190; mmHg
